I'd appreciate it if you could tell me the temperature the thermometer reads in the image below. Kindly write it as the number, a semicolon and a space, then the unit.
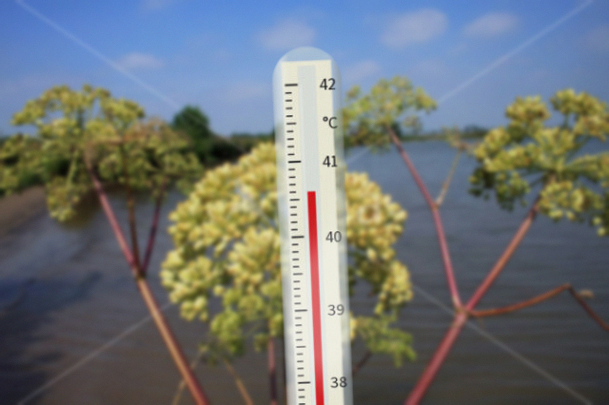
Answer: 40.6; °C
